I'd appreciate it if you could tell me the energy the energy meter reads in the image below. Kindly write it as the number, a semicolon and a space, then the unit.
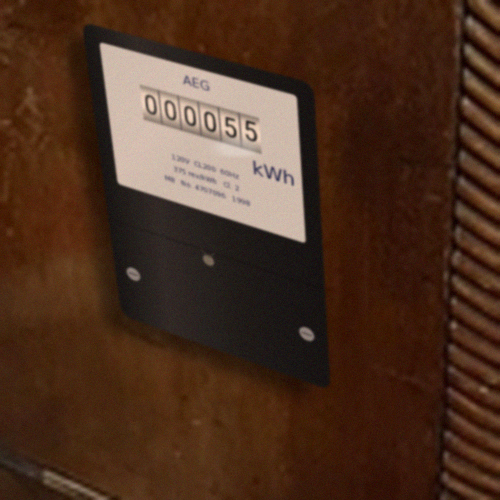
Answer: 55; kWh
